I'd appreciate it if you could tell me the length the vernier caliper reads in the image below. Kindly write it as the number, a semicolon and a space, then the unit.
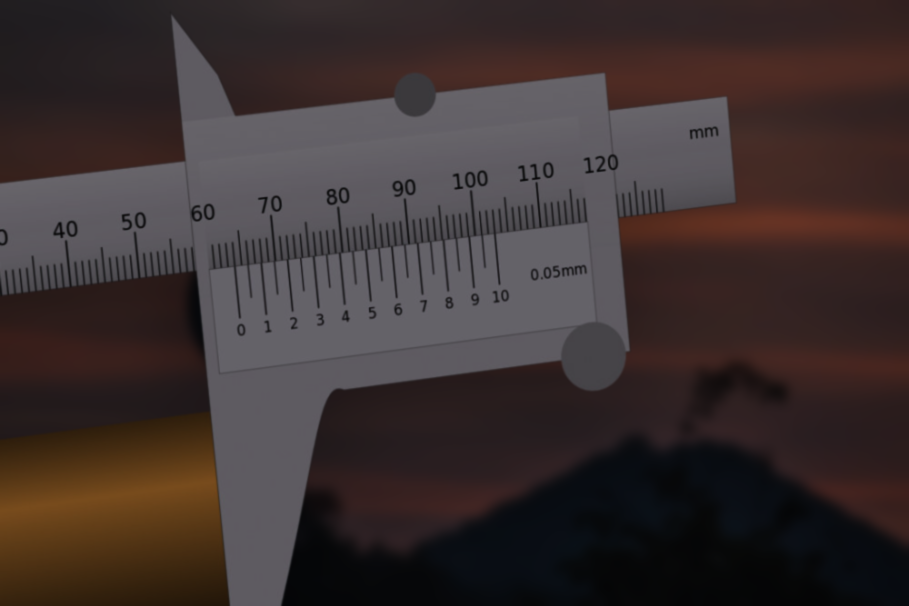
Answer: 64.0; mm
